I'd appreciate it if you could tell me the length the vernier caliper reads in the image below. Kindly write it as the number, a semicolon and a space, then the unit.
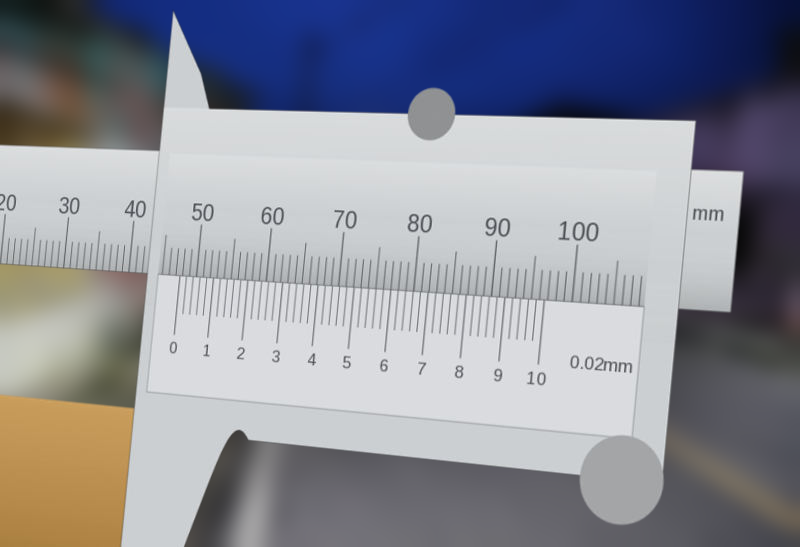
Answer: 47.6; mm
